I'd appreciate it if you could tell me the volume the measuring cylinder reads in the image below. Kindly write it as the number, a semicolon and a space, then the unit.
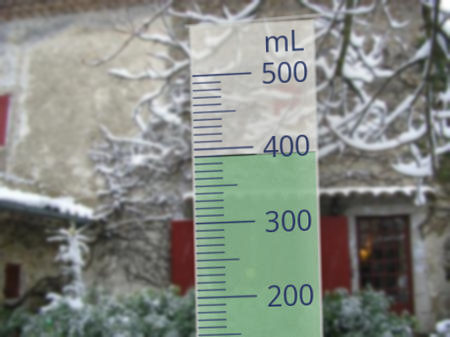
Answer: 390; mL
